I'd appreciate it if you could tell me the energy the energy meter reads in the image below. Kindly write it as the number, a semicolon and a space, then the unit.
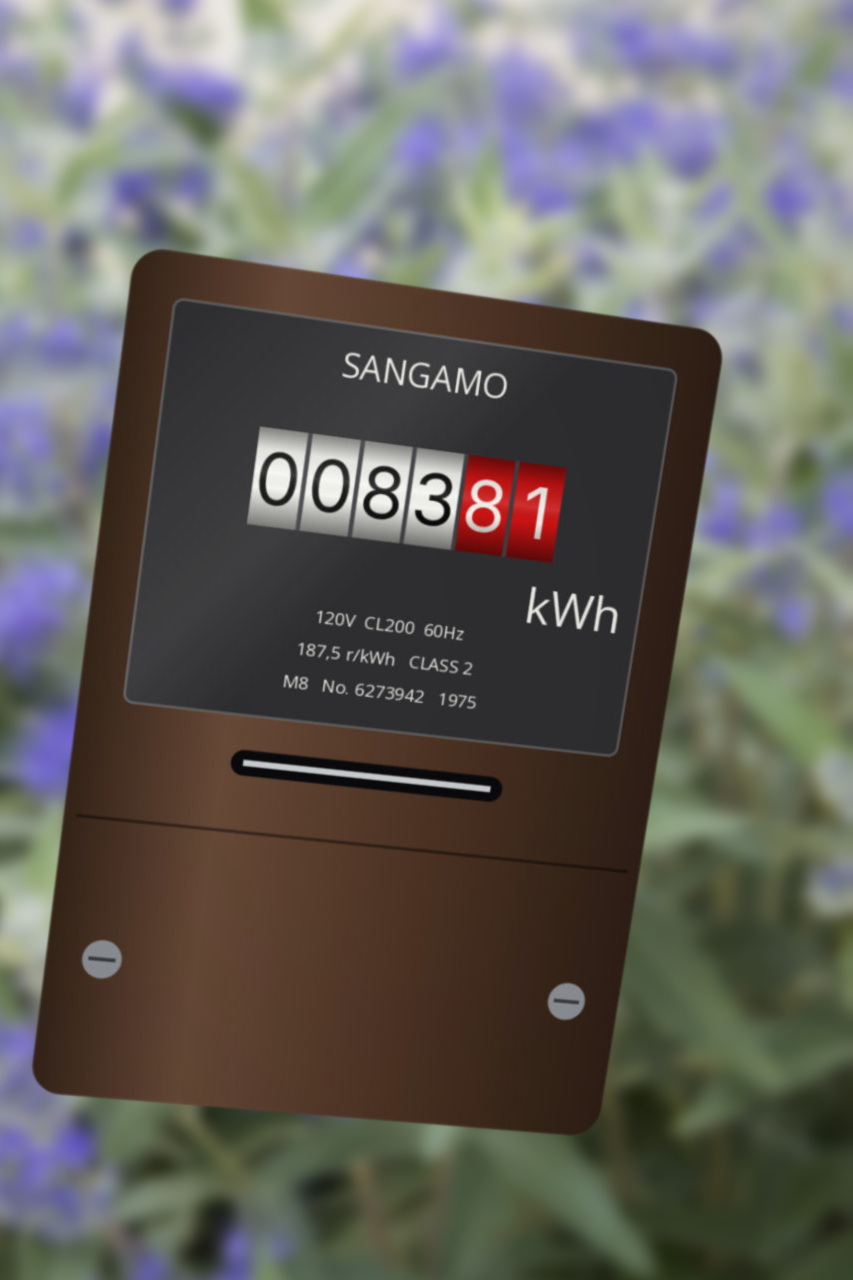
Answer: 83.81; kWh
